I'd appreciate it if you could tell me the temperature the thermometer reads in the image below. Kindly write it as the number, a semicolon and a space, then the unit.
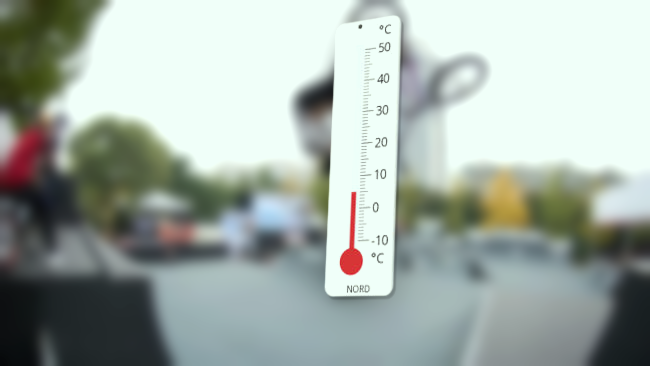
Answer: 5; °C
